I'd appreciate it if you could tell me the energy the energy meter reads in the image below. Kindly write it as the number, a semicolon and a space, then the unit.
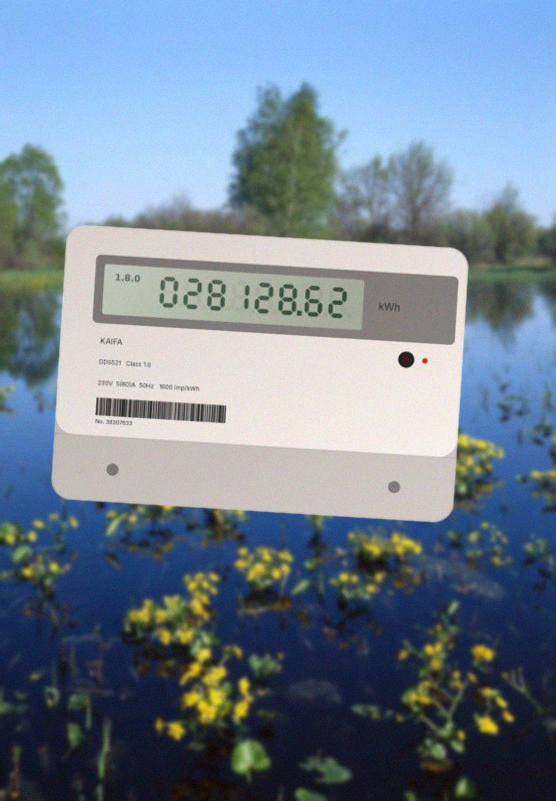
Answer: 28128.62; kWh
